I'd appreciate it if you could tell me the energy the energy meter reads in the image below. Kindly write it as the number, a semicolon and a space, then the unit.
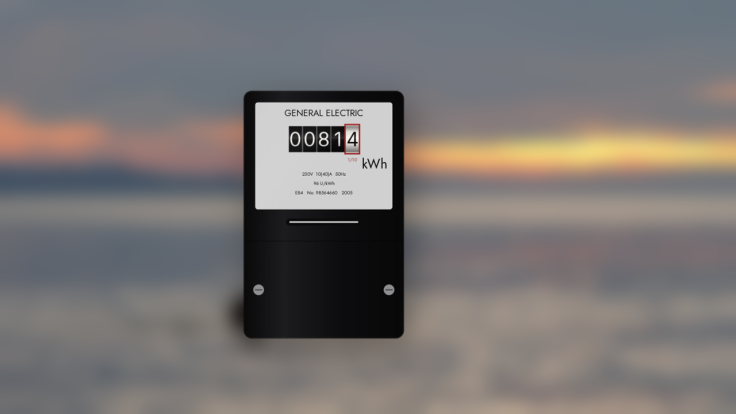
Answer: 81.4; kWh
